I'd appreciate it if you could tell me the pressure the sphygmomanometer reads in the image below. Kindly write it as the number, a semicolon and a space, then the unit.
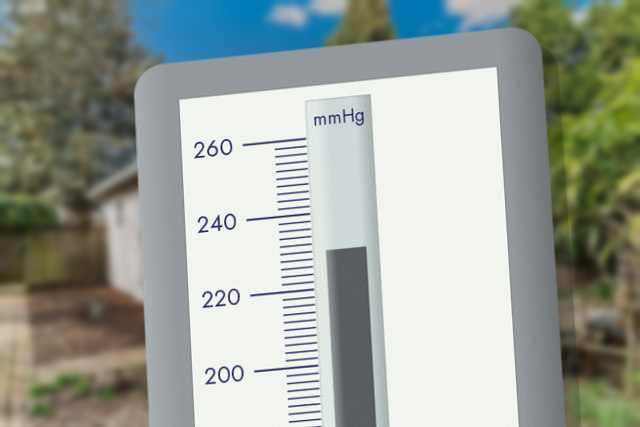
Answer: 230; mmHg
